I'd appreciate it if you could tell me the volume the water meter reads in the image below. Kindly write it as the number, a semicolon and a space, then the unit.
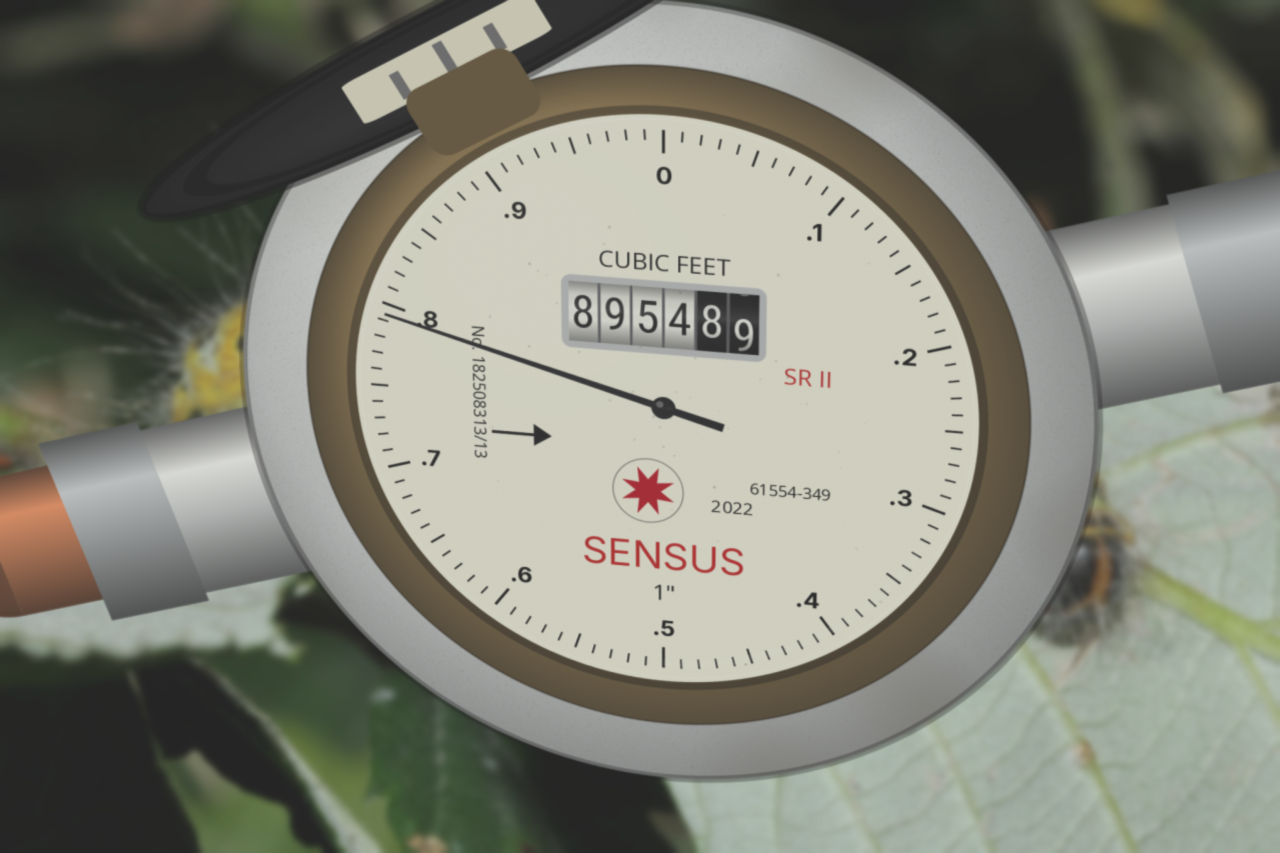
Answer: 895488.79; ft³
